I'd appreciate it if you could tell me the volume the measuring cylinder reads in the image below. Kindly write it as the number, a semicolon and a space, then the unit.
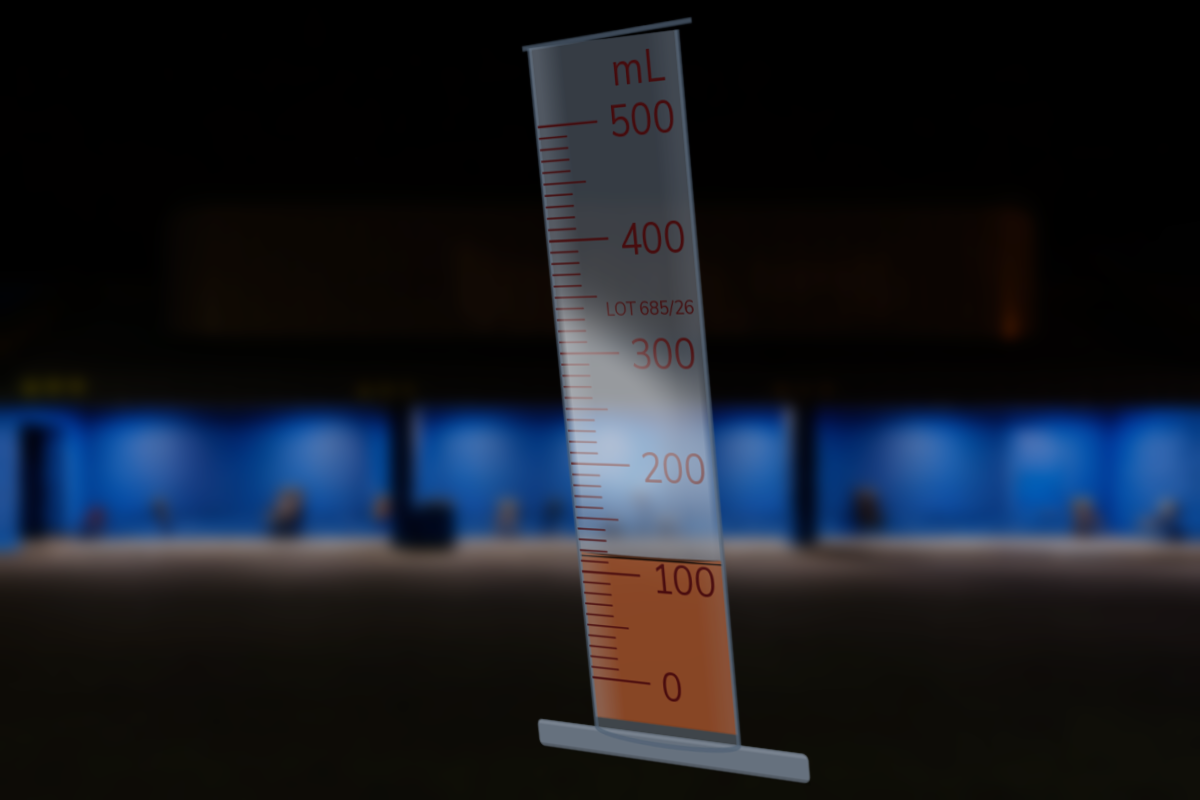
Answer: 115; mL
